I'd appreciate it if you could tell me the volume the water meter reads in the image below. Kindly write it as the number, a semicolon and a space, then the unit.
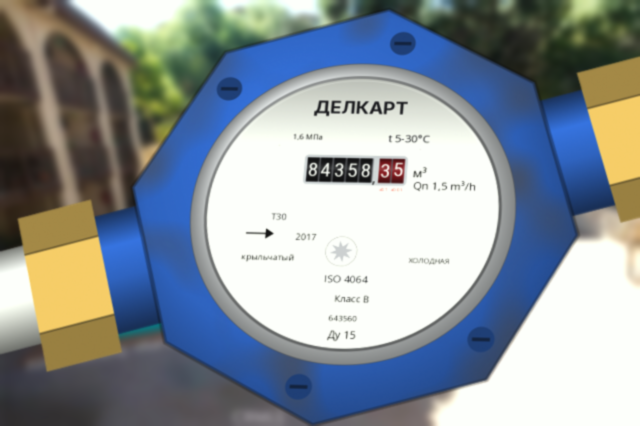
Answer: 84358.35; m³
